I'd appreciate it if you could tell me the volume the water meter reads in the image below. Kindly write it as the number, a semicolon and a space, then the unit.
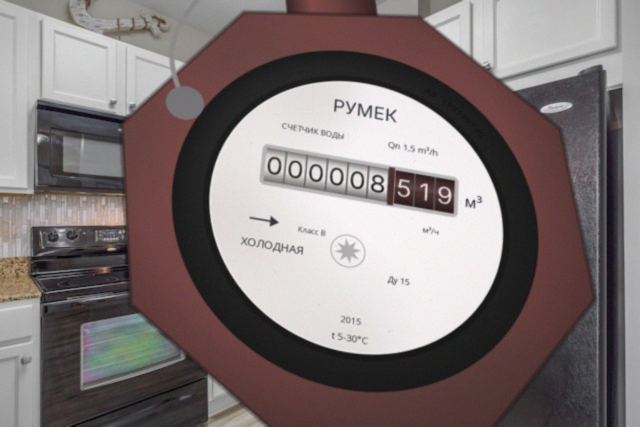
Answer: 8.519; m³
